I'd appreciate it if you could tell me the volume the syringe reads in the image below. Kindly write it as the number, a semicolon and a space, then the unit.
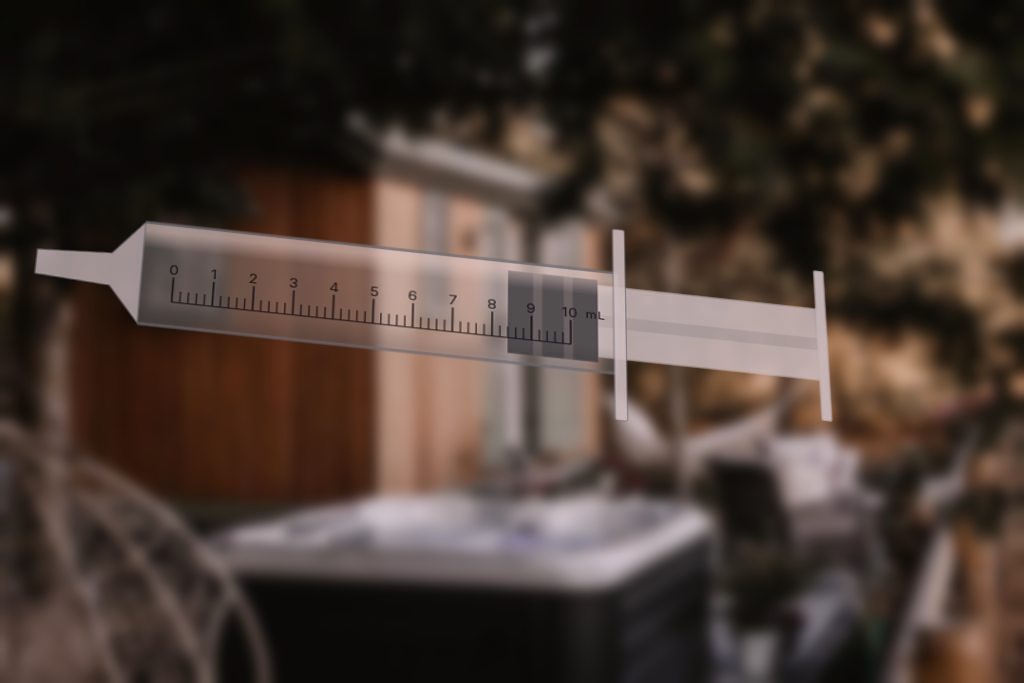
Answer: 8.4; mL
